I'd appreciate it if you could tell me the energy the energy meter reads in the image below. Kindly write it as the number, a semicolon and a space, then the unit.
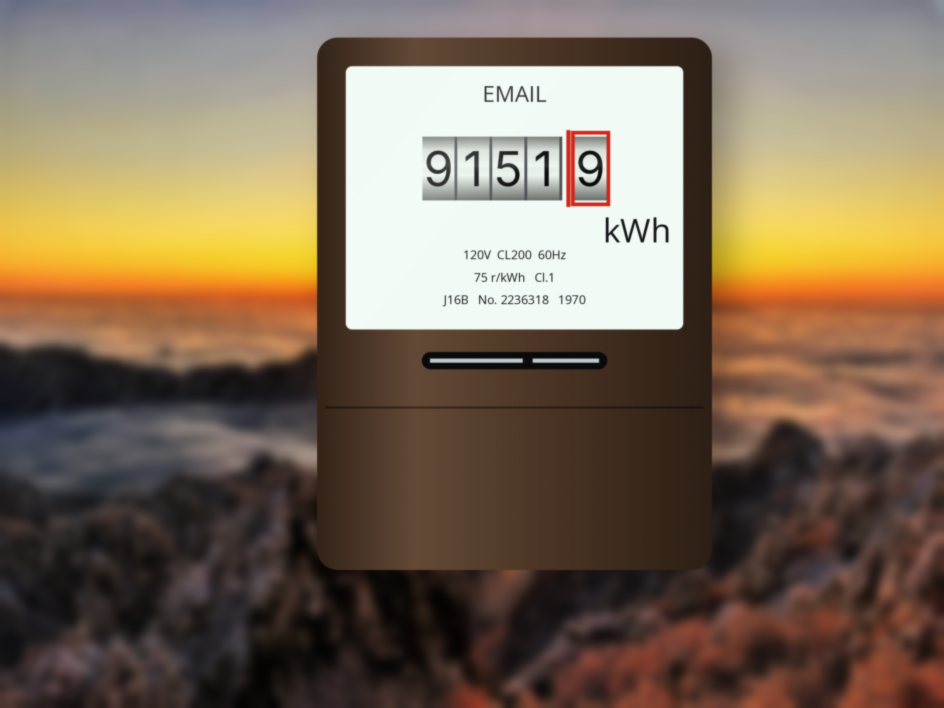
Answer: 9151.9; kWh
